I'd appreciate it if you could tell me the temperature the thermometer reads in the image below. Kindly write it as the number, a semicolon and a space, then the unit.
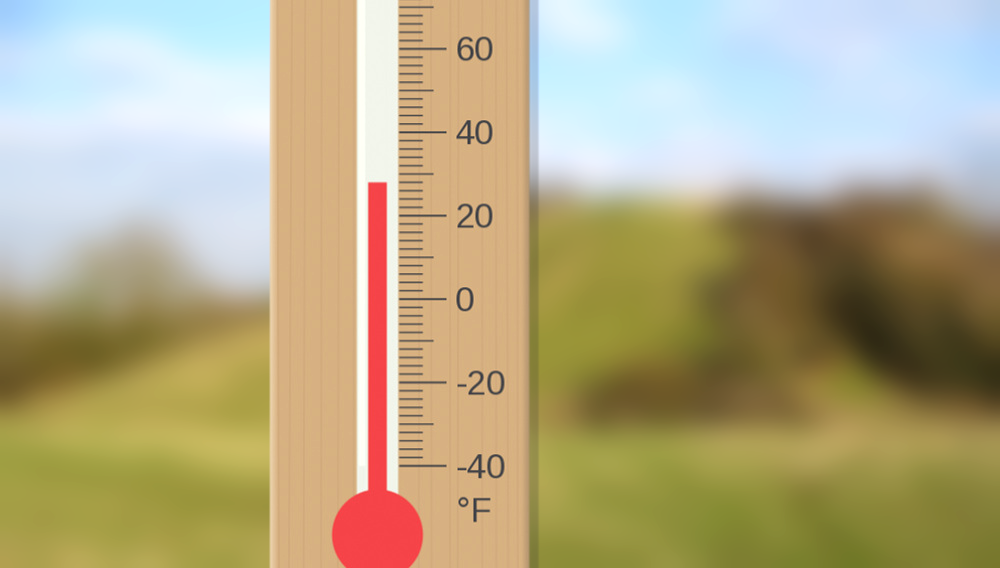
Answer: 28; °F
